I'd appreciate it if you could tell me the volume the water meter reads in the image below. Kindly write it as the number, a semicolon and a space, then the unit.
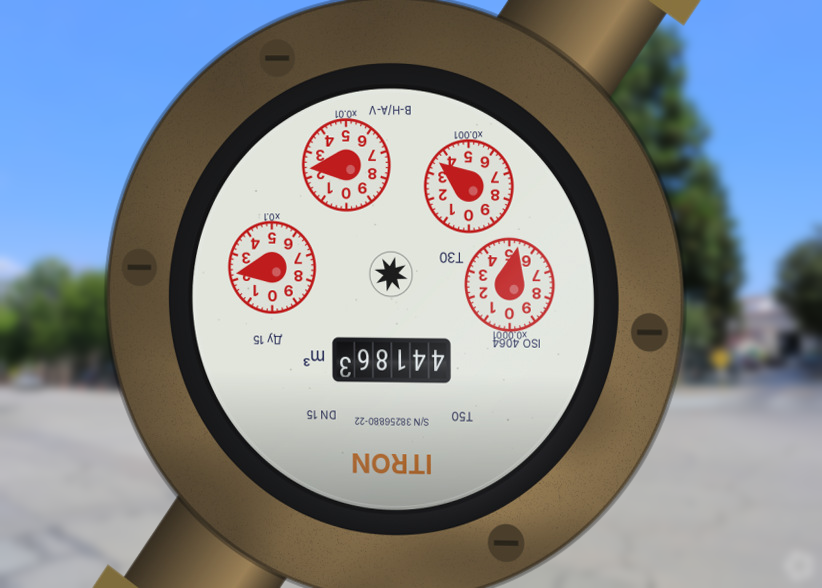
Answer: 441863.2235; m³
